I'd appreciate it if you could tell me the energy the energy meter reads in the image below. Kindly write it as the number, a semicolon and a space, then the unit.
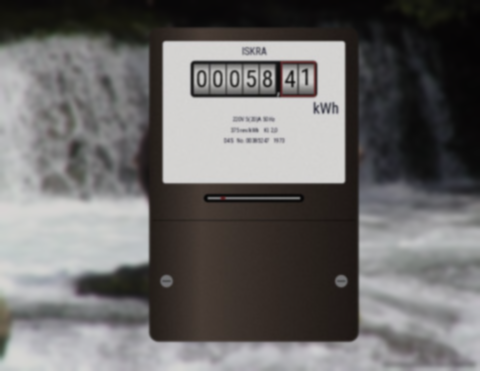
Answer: 58.41; kWh
